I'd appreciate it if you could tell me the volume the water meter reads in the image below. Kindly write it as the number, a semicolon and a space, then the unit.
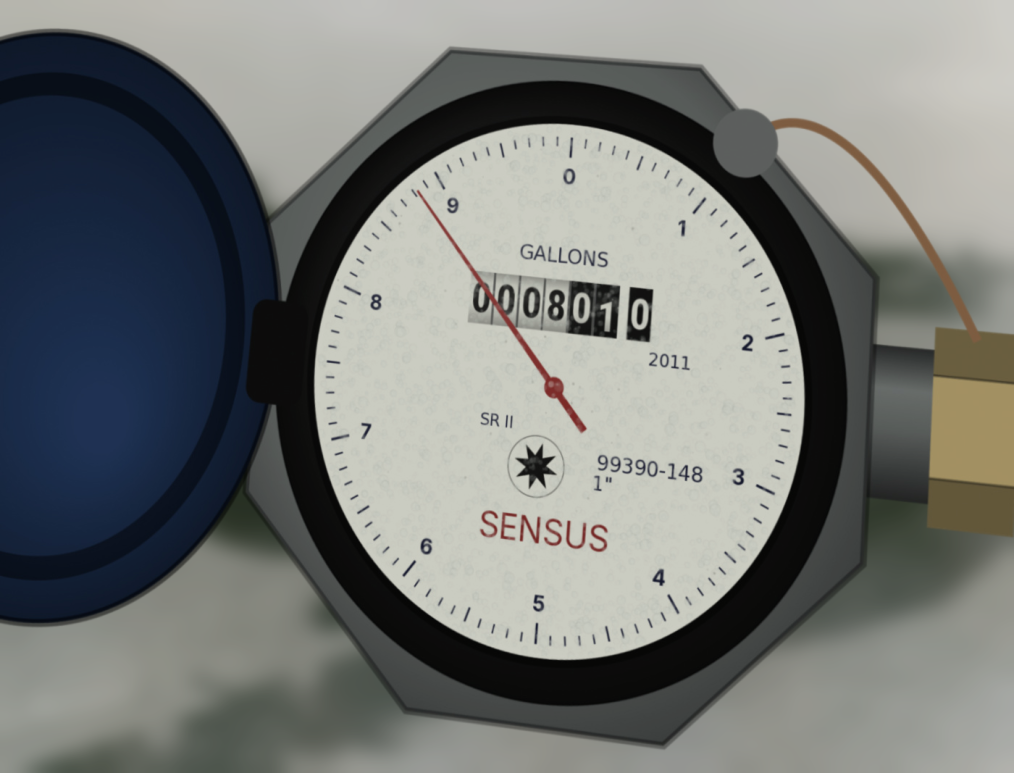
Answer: 8008.8; gal
